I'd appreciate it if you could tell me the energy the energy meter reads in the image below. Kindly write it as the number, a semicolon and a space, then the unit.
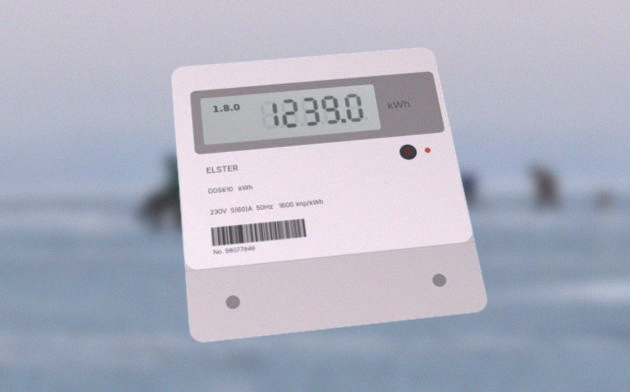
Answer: 1239.0; kWh
